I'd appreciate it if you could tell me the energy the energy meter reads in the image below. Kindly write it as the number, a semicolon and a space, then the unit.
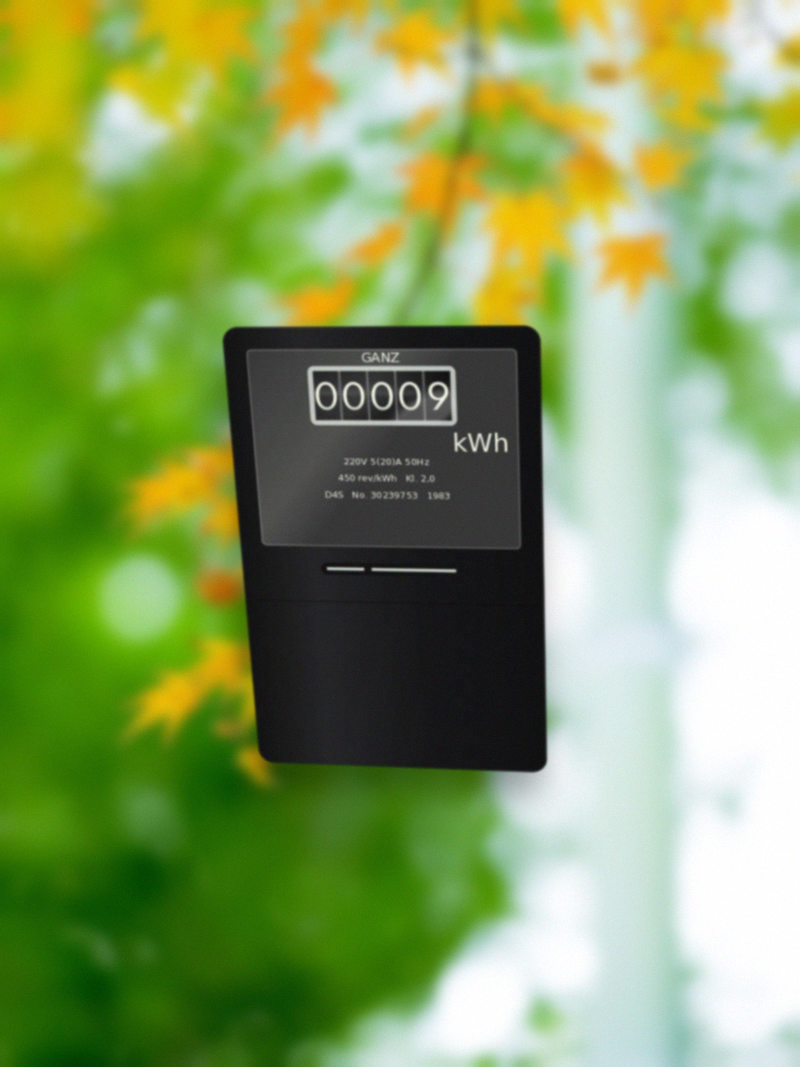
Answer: 9; kWh
